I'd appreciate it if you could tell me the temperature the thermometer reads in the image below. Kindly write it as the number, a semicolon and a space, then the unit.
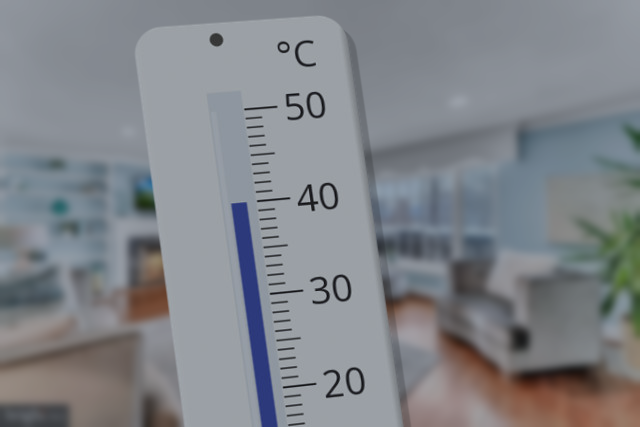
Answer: 40; °C
